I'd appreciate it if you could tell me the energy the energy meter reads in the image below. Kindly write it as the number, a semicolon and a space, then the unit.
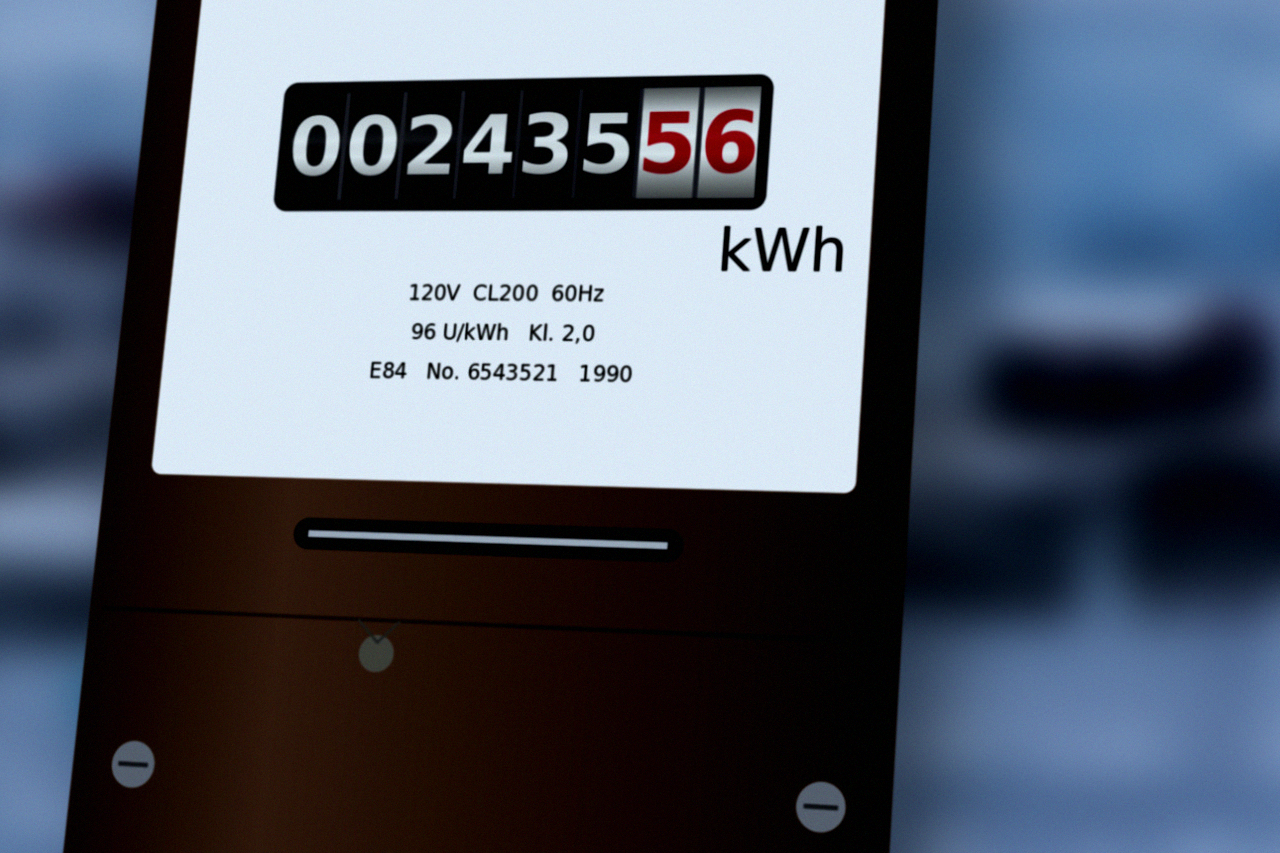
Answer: 2435.56; kWh
